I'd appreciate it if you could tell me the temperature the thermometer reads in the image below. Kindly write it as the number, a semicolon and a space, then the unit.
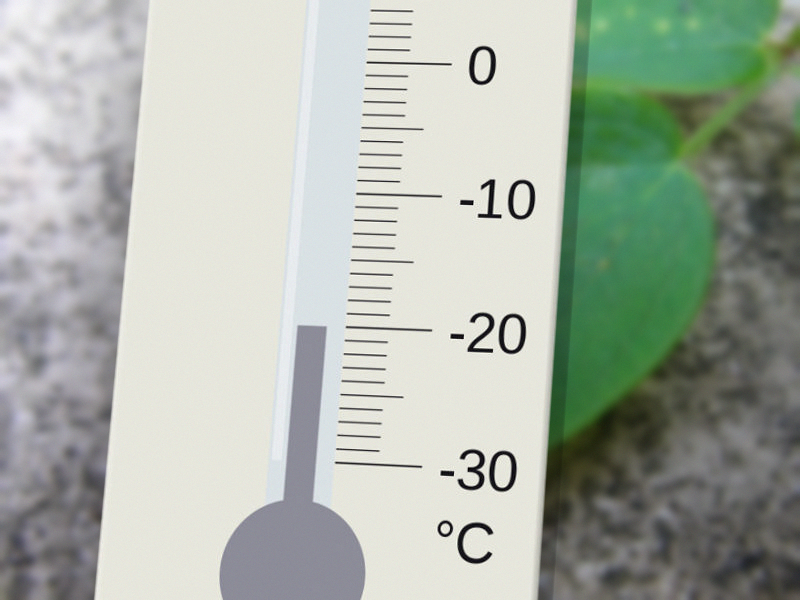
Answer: -20; °C
